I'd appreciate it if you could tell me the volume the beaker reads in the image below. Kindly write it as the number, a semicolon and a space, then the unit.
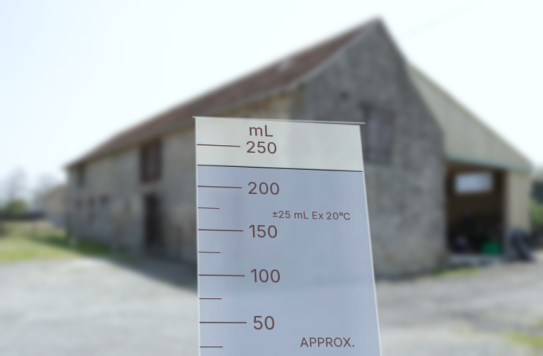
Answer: 225; mL
